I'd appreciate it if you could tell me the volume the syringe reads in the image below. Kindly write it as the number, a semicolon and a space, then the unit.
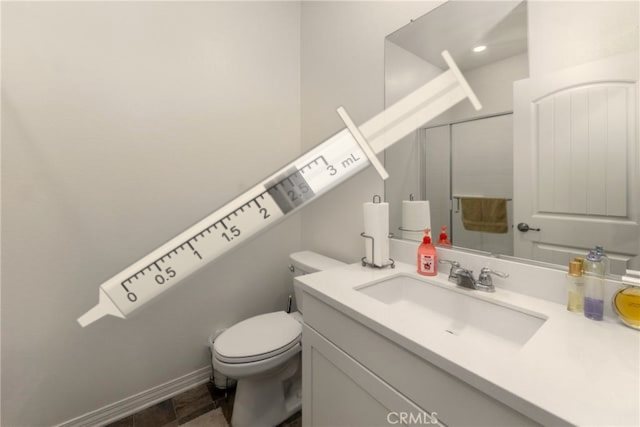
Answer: 2.2; mL
